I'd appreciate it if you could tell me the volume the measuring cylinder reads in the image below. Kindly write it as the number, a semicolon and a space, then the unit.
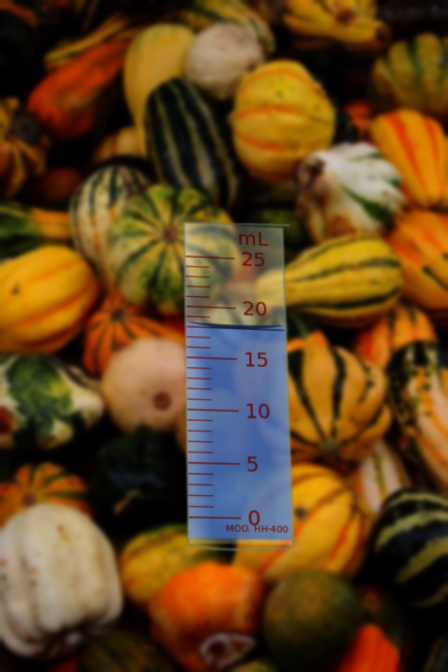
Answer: 18; mL
